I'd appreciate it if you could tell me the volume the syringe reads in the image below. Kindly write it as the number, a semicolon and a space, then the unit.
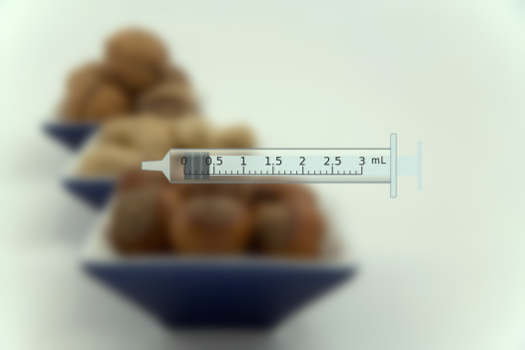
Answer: 0; mL
